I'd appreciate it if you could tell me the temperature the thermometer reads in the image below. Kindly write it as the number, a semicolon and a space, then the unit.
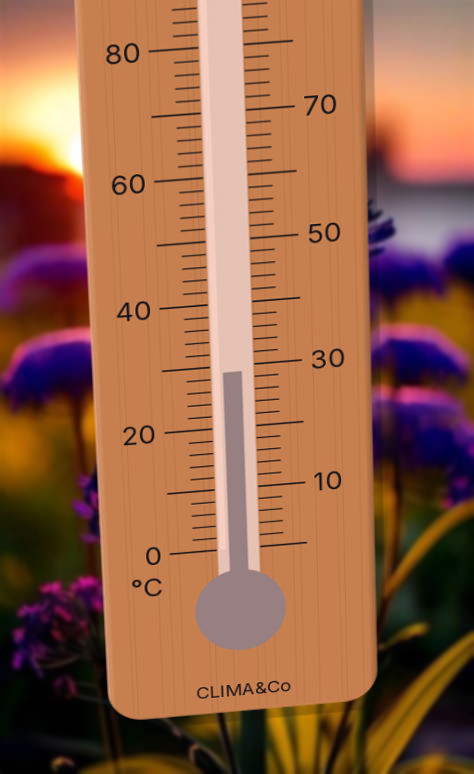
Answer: 29; °C
